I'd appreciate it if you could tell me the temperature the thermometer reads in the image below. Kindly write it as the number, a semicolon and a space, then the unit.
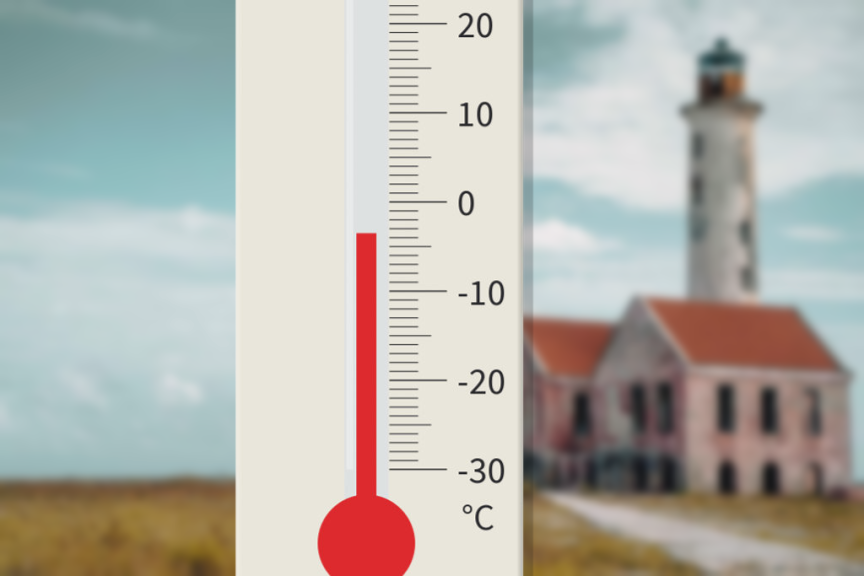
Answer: -3.5; °C
